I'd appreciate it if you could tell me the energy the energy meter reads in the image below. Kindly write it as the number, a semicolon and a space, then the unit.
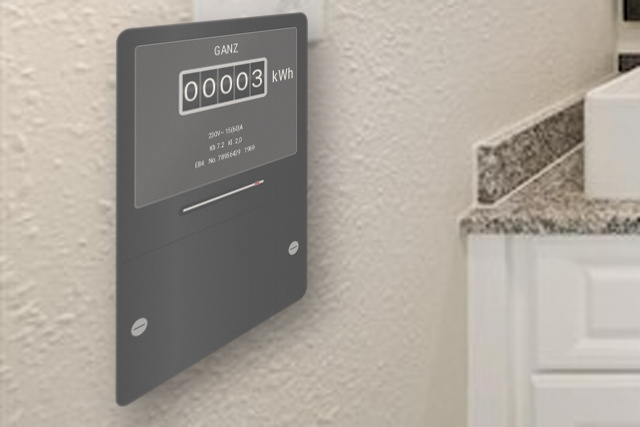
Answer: 3; kWh
